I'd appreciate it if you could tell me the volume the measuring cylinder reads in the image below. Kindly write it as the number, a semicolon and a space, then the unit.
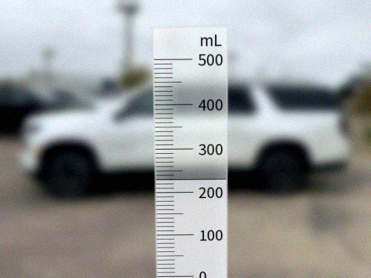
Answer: 230; mL
